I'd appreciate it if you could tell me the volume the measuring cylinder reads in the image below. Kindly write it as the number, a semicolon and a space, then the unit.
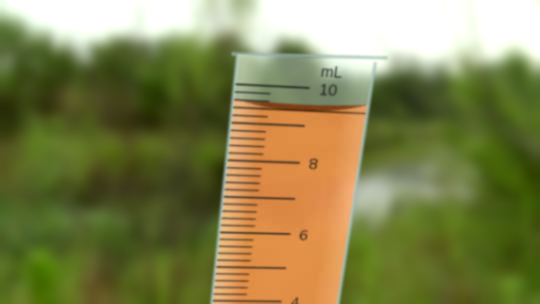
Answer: 9.4; mL
